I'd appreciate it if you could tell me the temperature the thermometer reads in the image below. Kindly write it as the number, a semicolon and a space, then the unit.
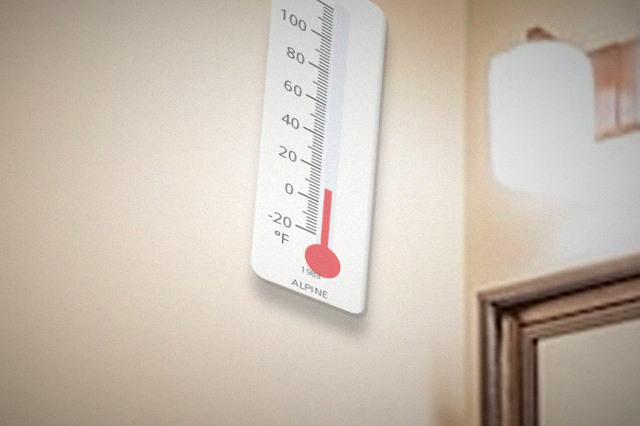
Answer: 10; °F
